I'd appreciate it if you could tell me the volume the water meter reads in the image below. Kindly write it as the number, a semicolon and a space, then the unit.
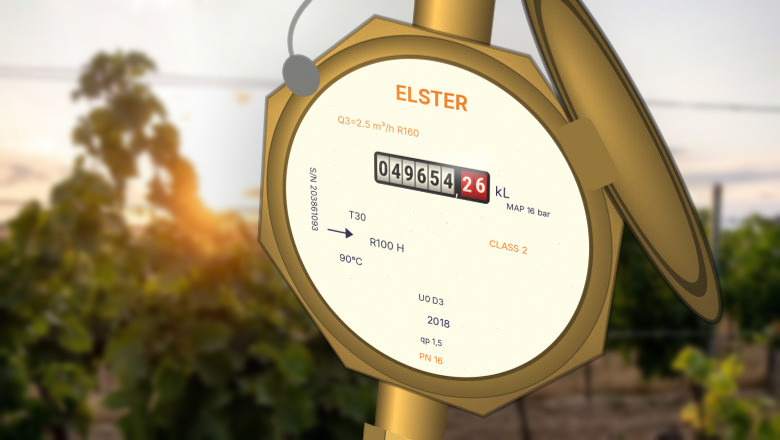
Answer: 49654.26; kL
